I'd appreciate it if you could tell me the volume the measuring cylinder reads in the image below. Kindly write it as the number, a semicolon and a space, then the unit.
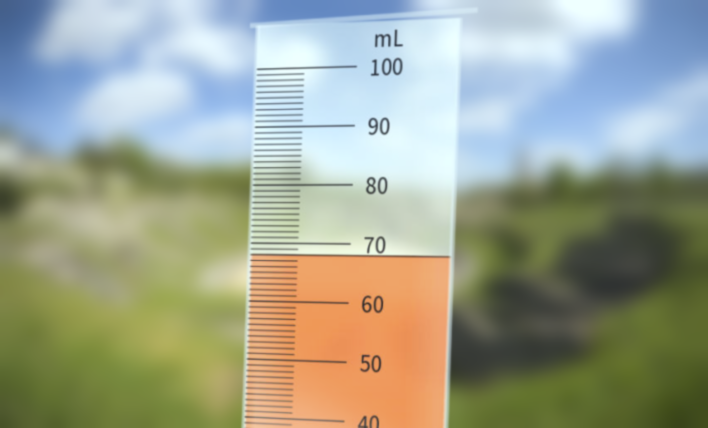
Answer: 68; mL
